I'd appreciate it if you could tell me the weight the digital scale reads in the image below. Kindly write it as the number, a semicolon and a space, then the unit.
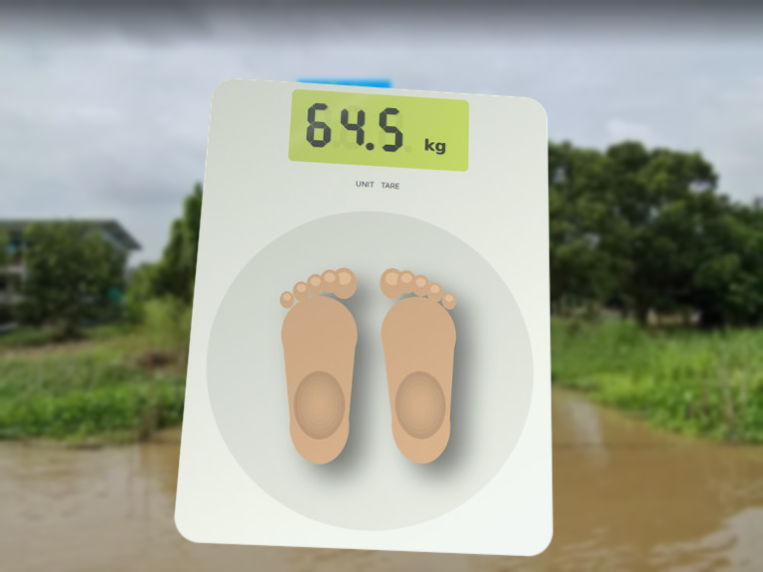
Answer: 64.5; kg
